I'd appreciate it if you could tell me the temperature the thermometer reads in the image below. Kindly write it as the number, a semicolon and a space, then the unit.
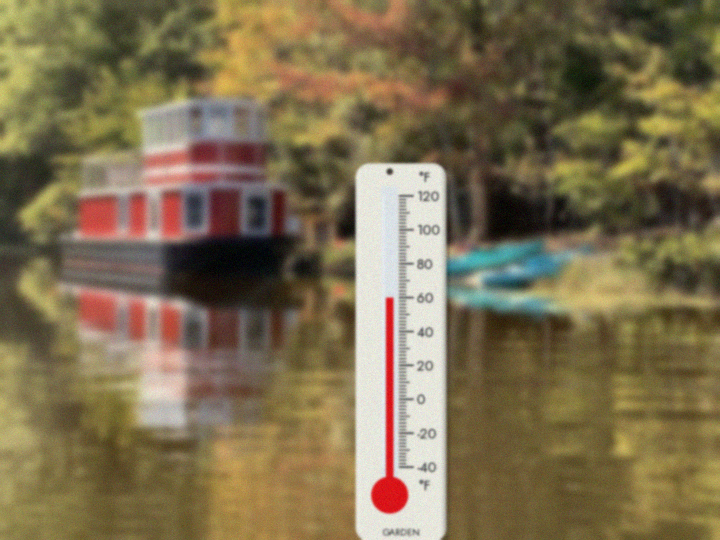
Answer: 60; °F
